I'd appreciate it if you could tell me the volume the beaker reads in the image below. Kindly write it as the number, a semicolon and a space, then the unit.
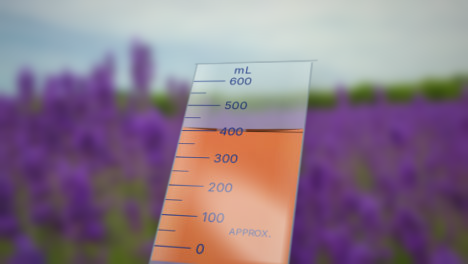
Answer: 400; mL
